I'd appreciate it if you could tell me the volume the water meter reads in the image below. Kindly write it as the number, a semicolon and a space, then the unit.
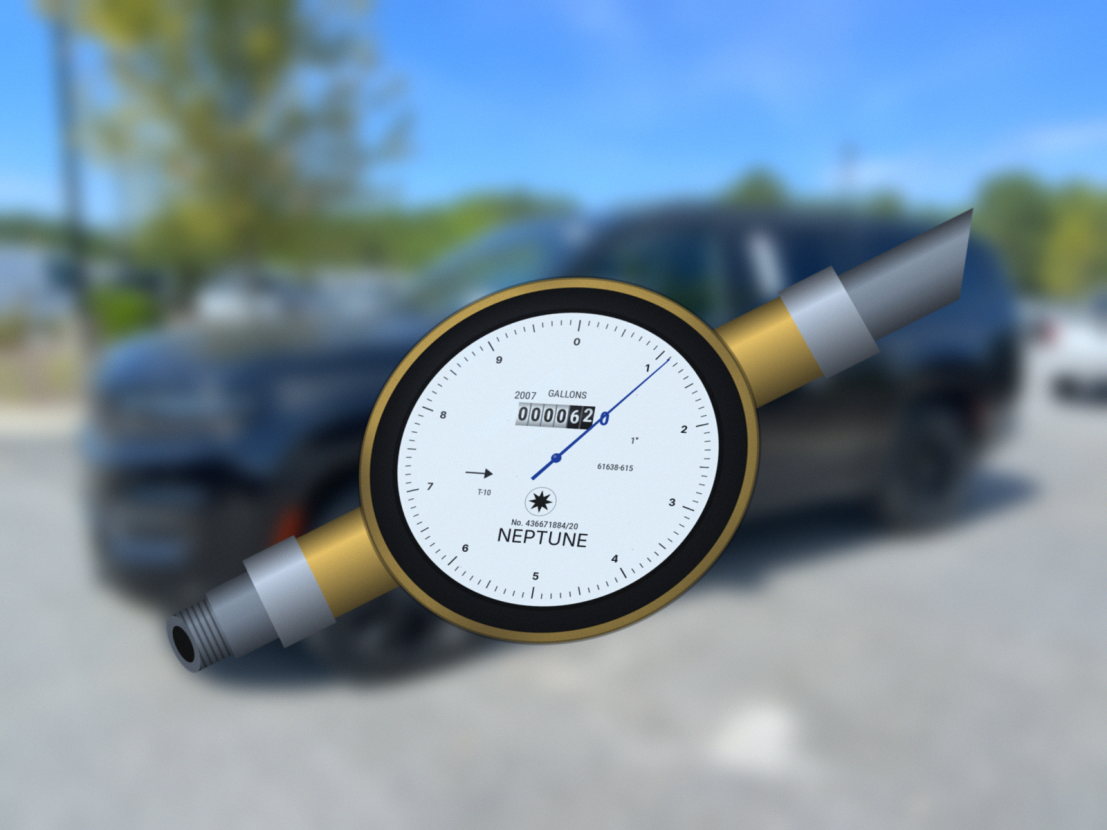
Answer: 621.1; gal
